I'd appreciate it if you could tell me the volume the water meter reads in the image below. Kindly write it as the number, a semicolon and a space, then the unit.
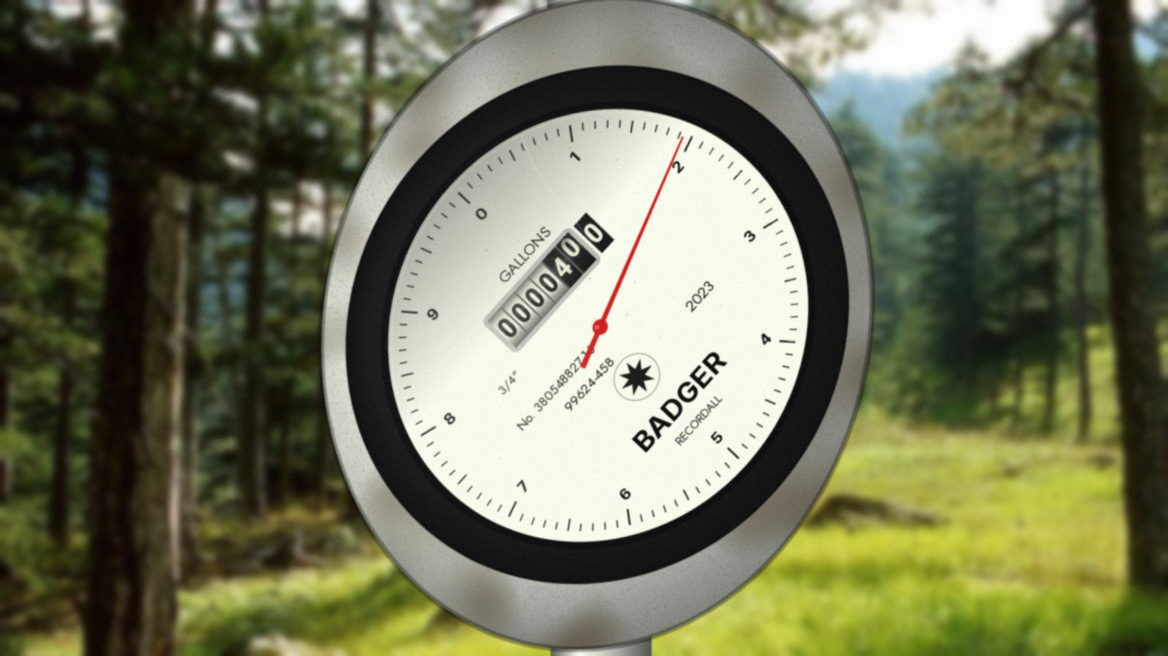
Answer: 401.9; gal
